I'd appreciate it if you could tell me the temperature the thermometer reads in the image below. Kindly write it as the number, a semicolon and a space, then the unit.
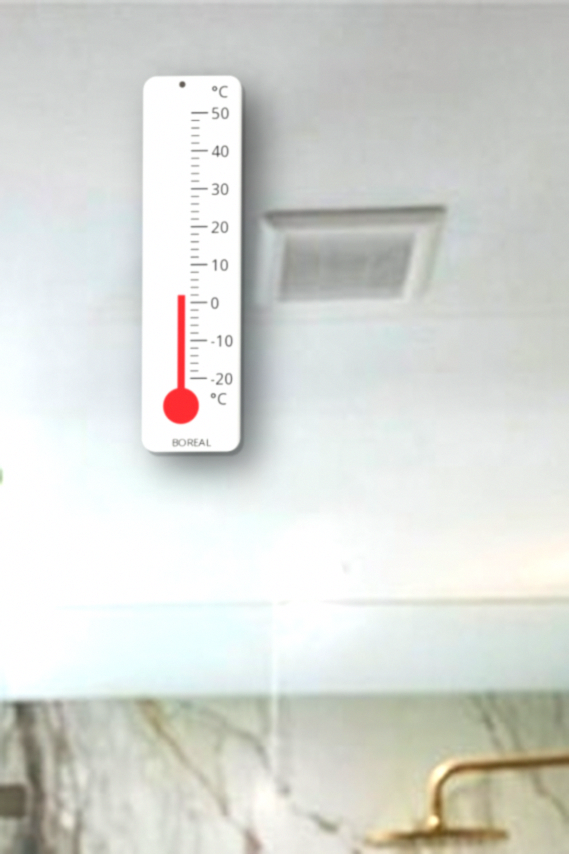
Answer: 2; °C
